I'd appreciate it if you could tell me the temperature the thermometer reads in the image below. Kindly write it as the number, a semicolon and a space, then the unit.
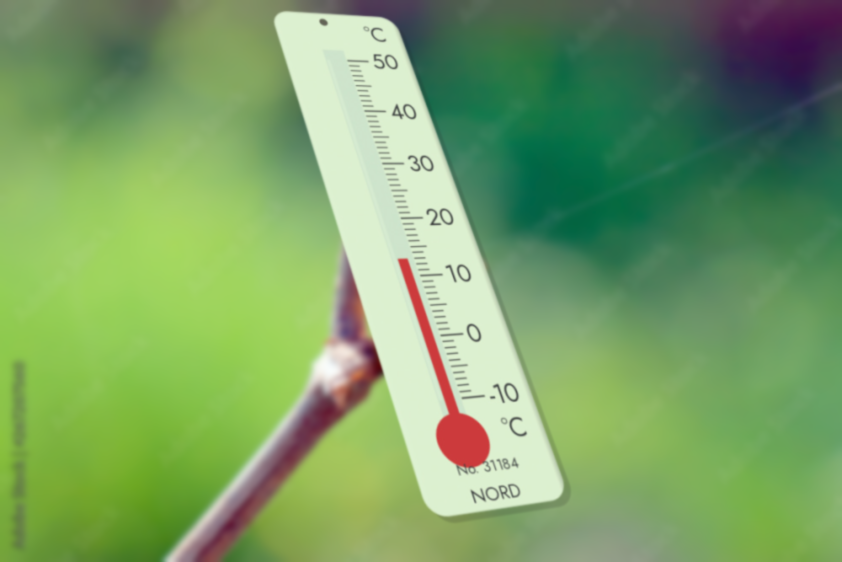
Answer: 13; °C
